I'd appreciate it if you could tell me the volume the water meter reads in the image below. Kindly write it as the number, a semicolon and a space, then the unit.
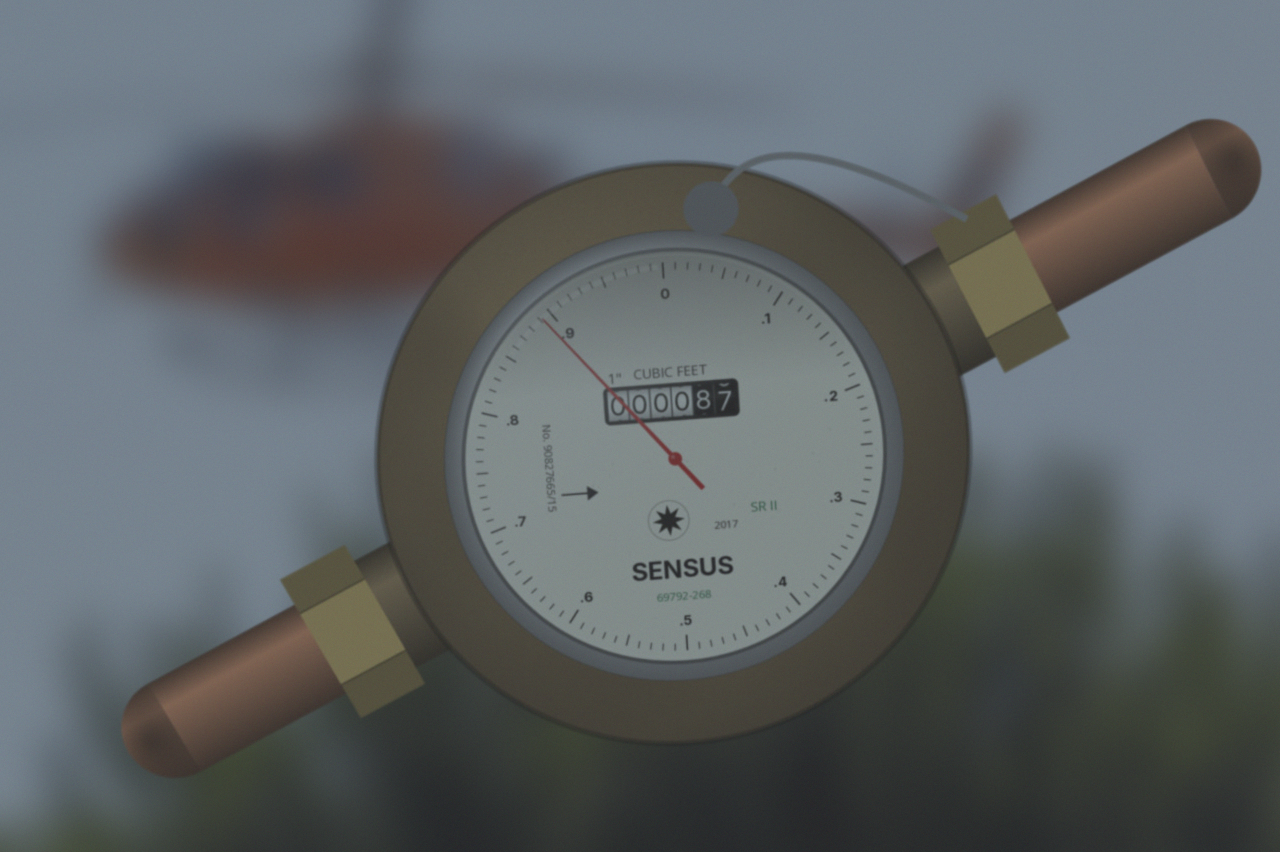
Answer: 86.89; ft³
